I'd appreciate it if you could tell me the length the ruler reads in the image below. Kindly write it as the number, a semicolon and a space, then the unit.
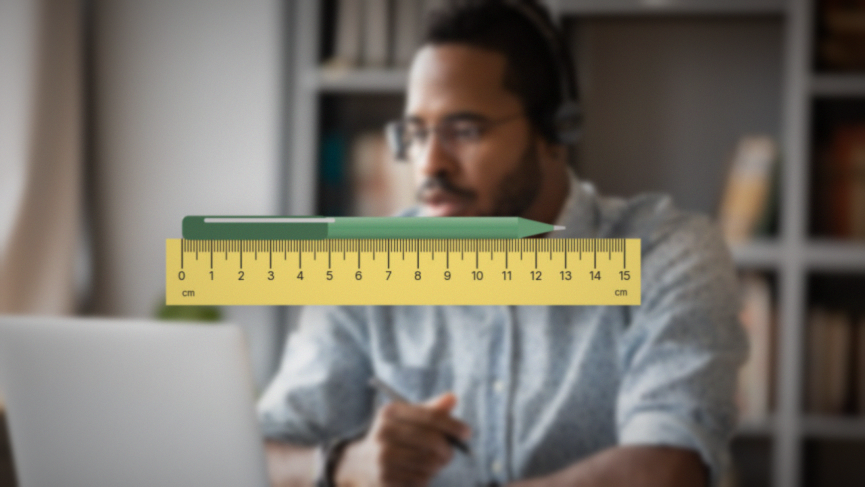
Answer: 13; cm
